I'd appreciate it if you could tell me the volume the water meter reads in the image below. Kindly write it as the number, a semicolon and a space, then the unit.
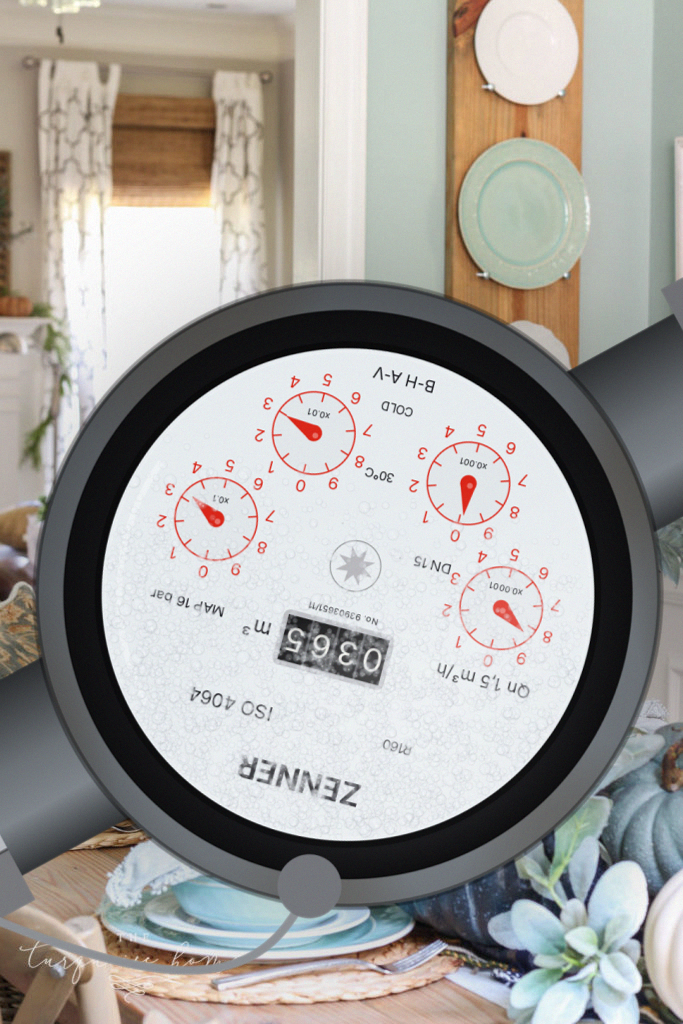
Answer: 365.3298; m³
